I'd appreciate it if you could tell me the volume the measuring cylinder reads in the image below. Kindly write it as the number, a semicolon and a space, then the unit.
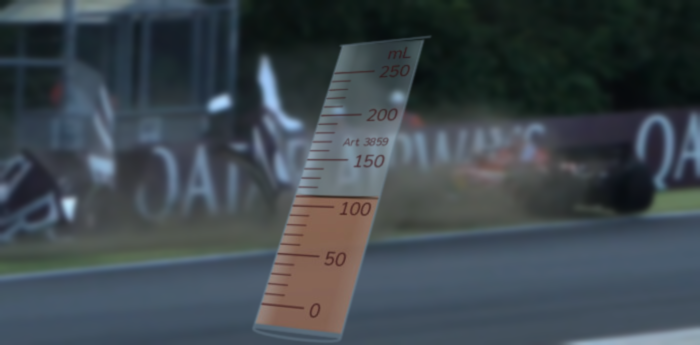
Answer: 110; mL
